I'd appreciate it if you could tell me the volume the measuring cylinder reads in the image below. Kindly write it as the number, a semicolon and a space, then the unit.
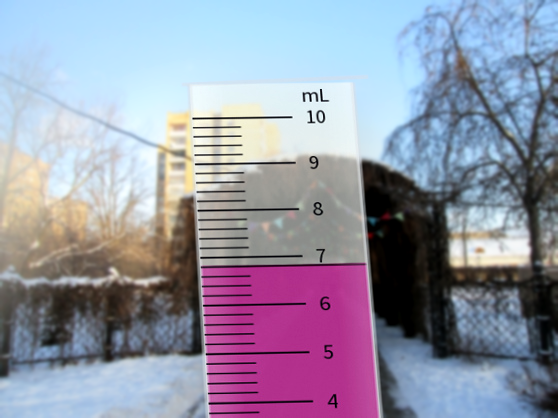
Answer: 6.8; mL
